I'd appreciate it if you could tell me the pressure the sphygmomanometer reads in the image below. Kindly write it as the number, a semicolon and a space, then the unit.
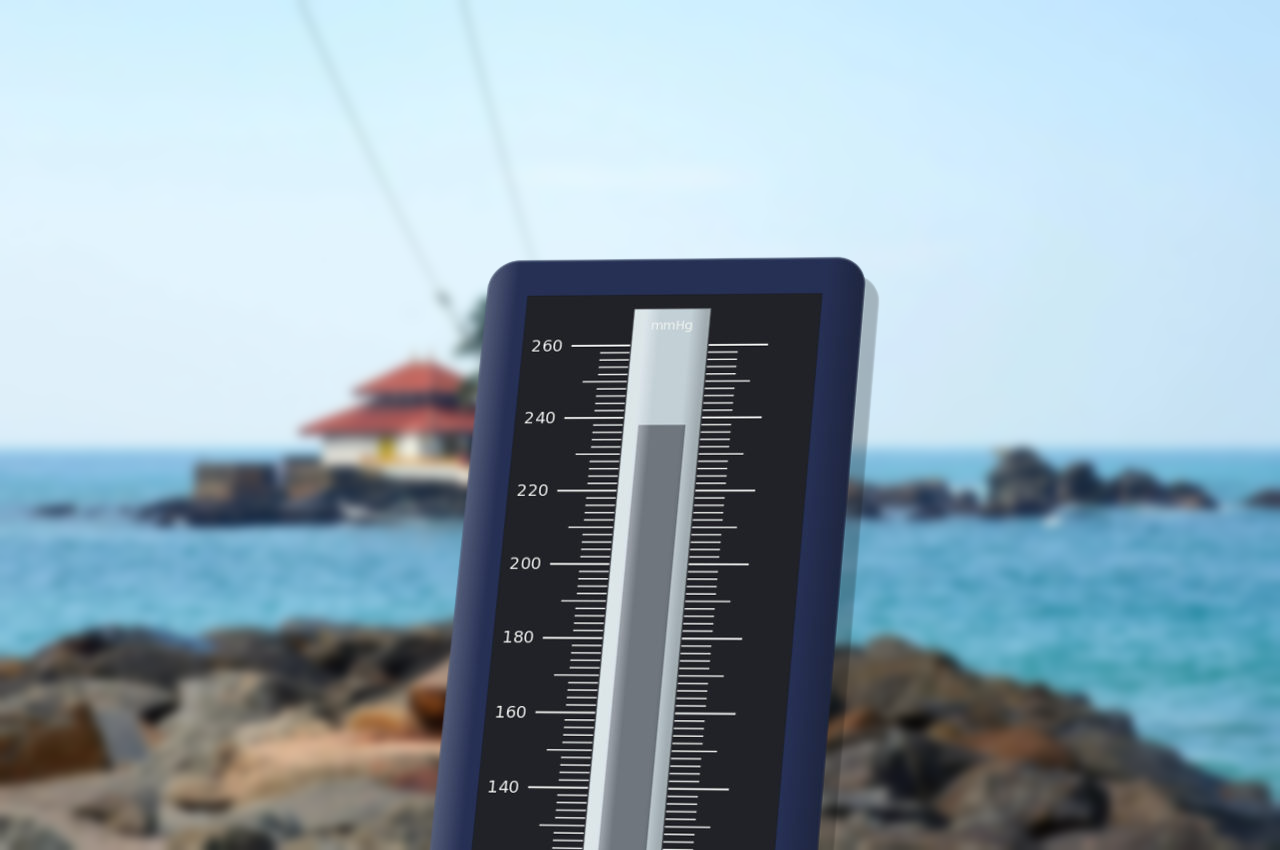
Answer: 238; mmHg
